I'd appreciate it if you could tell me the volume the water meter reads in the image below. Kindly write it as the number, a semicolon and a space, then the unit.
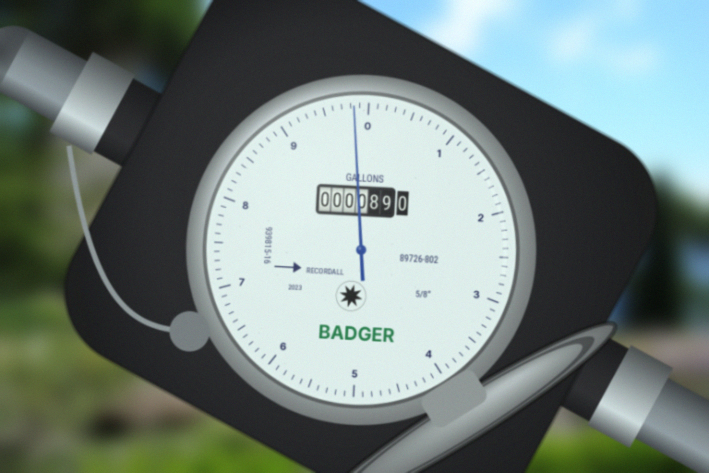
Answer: 889.8; gal
